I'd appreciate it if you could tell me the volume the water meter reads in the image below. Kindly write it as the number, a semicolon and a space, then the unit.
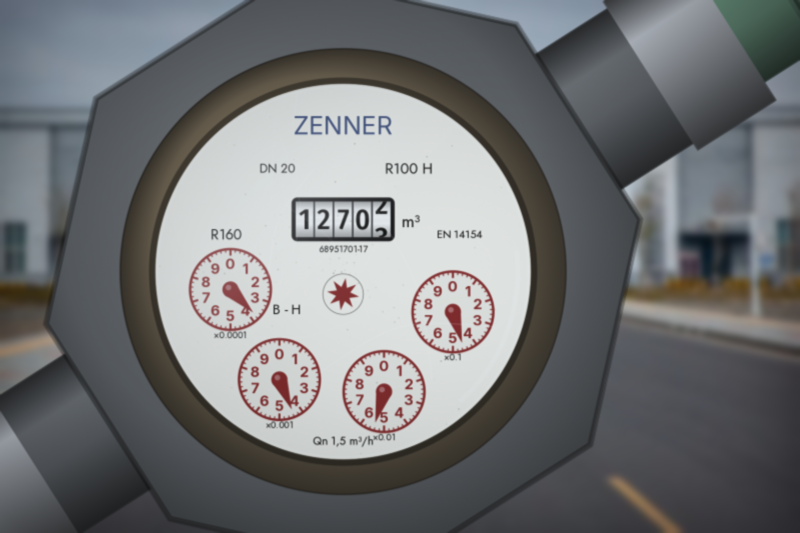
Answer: 12702.4543; m³
